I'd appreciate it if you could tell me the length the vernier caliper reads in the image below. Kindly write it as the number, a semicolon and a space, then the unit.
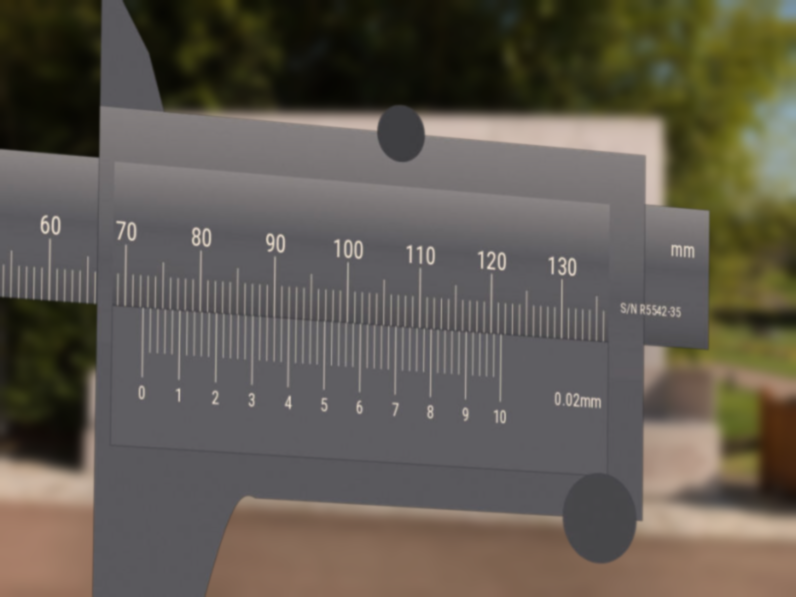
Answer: 72.4; mm
